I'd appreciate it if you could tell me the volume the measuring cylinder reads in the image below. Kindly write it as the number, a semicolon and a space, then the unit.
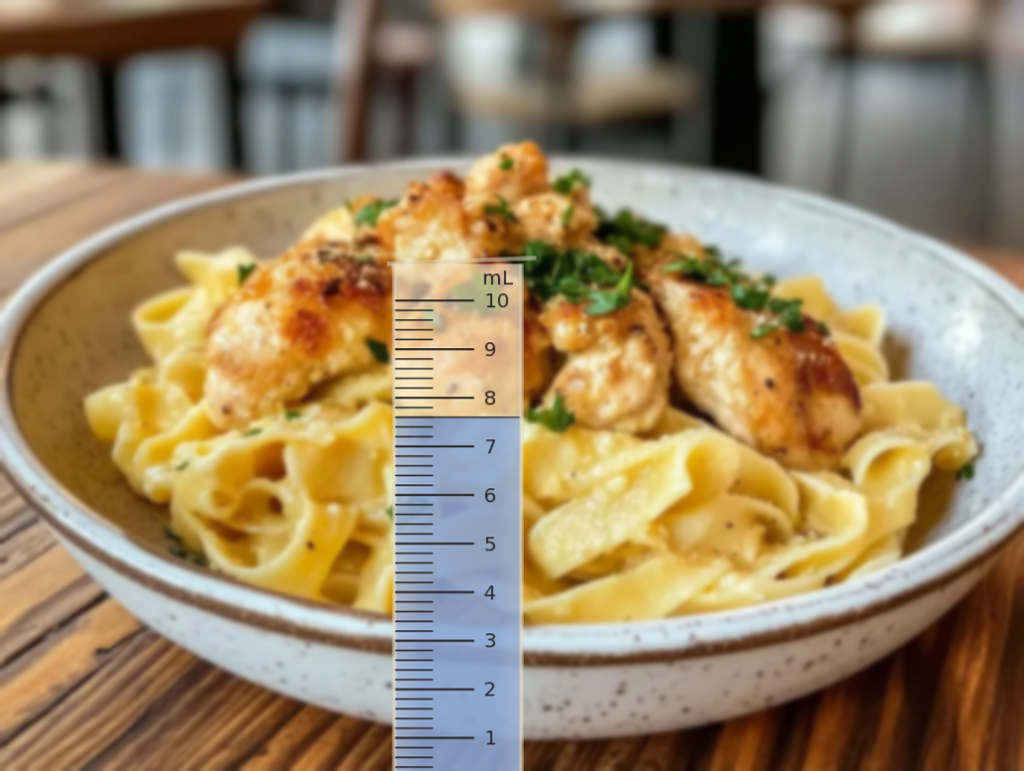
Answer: 7.6; mL
